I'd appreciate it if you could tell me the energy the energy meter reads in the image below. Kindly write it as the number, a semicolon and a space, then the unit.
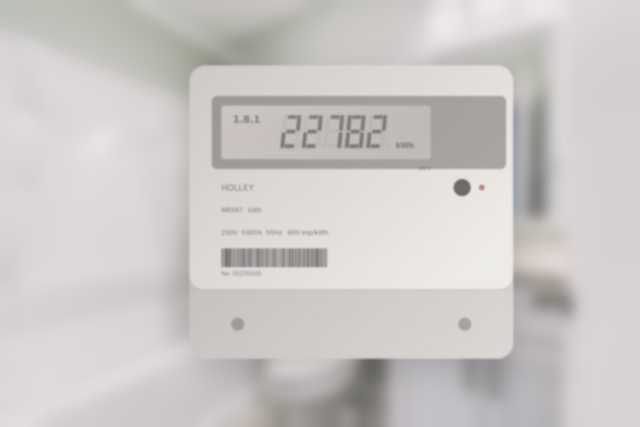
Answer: 22782; kWh
